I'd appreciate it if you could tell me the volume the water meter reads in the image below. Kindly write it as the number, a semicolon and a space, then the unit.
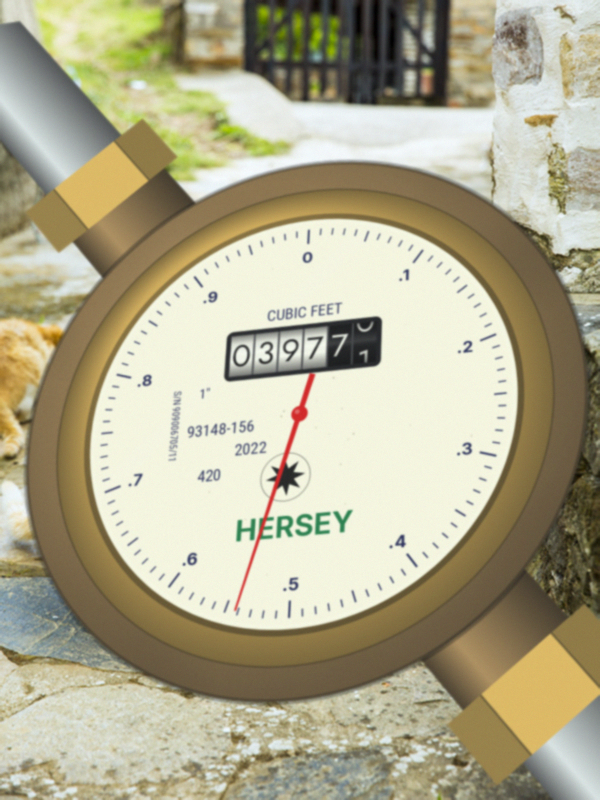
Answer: 39770.54; ft³
